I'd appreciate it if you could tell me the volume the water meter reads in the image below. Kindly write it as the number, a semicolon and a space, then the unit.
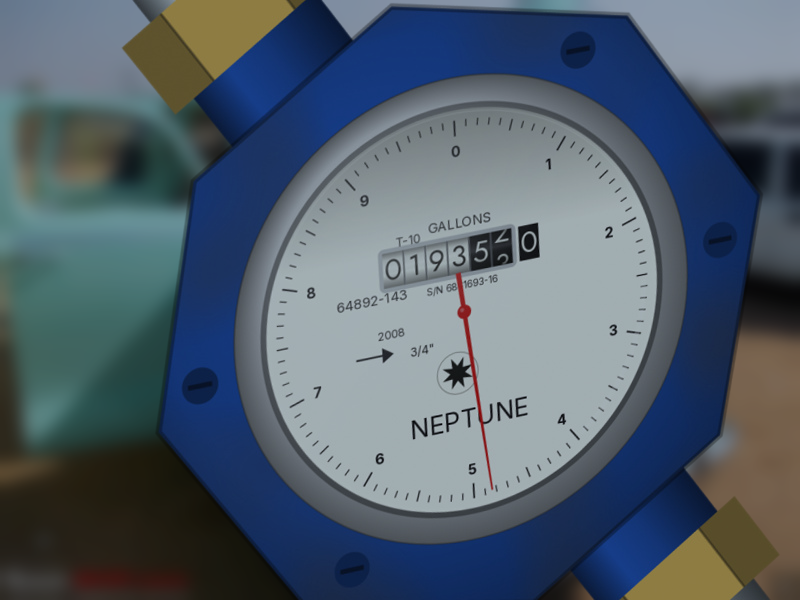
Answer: 193524.8; gal
